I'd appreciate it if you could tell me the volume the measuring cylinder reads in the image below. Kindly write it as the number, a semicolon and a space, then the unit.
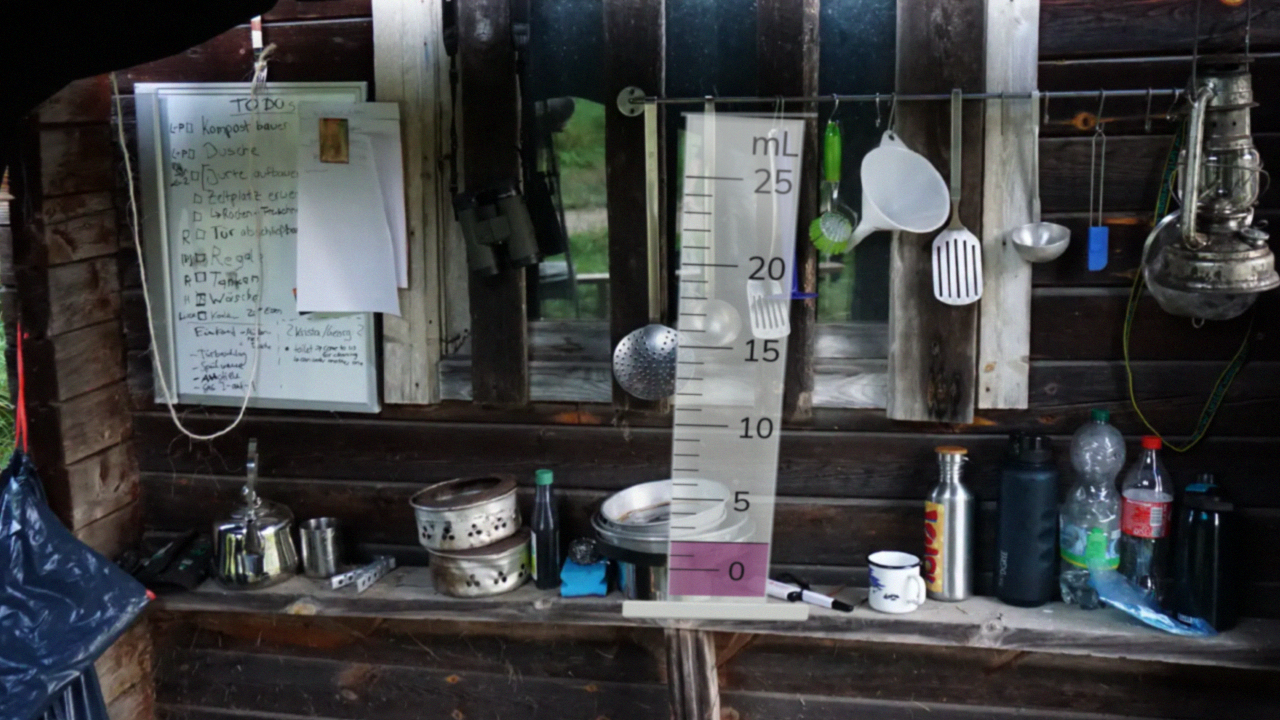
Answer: 2; mL
